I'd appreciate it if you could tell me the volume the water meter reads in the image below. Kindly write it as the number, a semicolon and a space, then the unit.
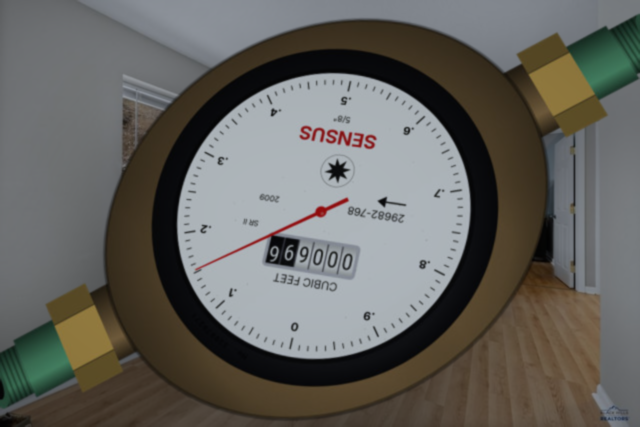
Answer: 696.15; ft³
